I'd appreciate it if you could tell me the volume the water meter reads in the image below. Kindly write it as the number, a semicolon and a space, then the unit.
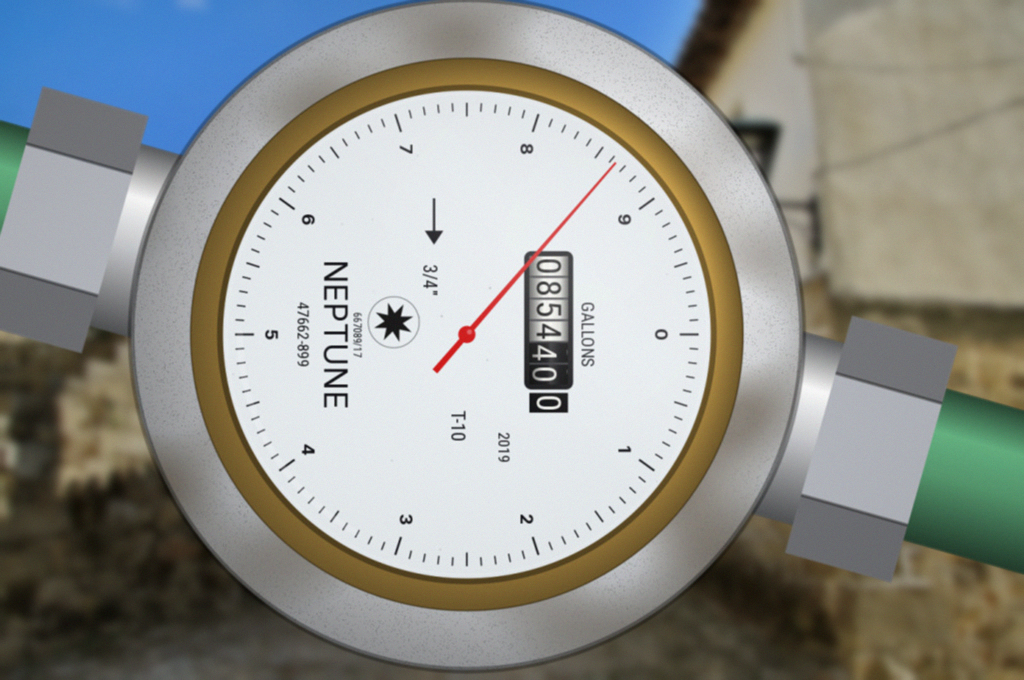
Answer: 854398.6; gal
